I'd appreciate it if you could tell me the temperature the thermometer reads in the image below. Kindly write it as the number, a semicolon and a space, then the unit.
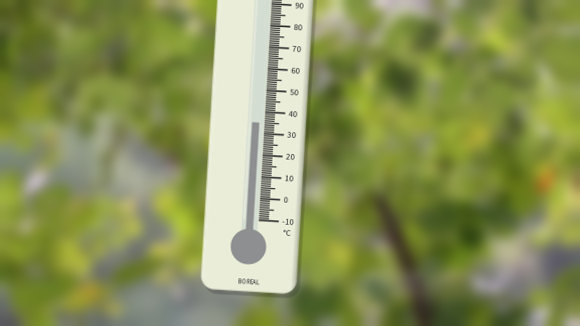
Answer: 35; °C
